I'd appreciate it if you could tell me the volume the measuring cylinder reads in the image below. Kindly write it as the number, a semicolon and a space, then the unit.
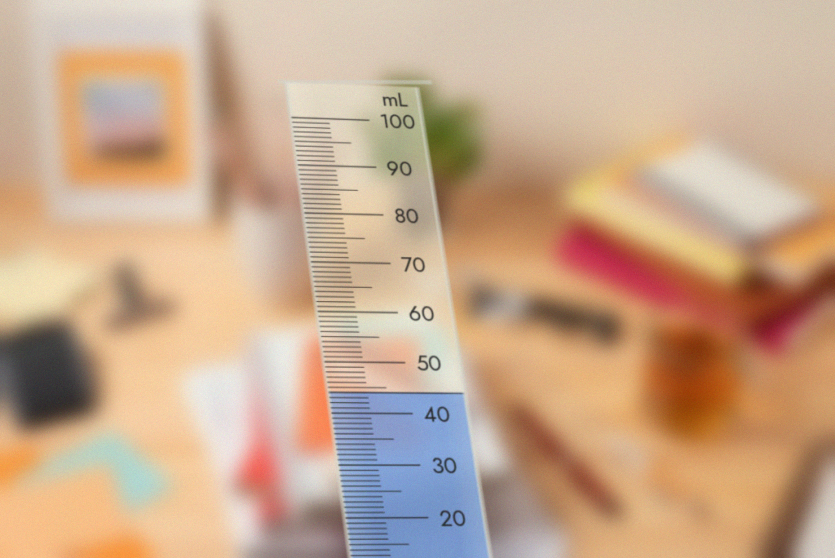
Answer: 44; mL
